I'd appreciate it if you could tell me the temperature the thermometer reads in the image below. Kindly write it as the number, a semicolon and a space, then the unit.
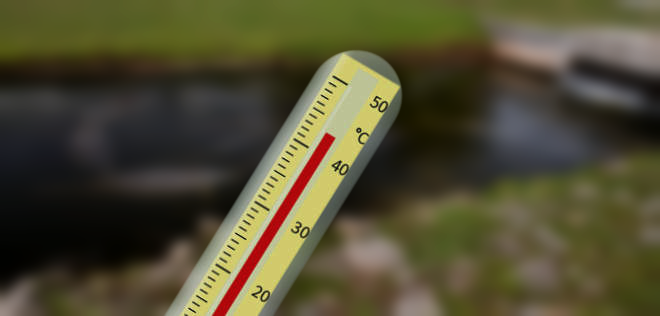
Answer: 43; °C
